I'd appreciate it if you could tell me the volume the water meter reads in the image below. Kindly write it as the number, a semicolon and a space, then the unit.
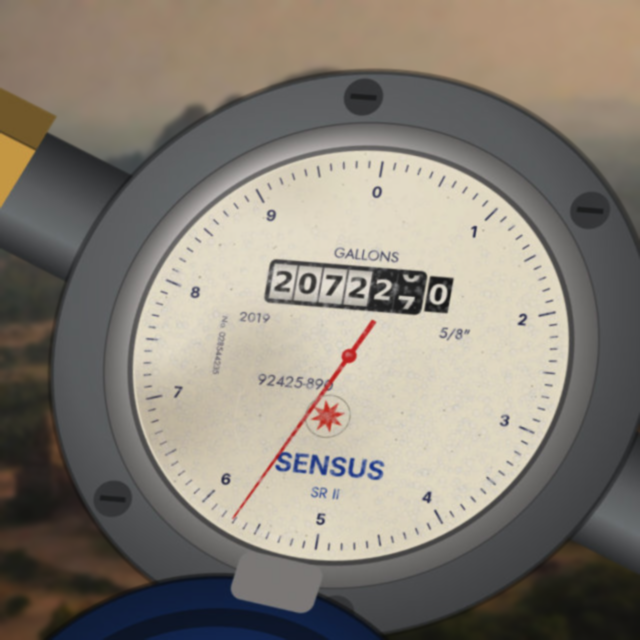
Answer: 2072265.7; gal
